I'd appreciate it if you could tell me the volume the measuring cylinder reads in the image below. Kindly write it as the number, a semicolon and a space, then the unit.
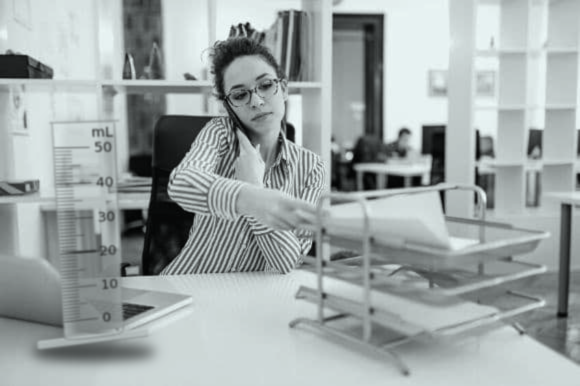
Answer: 20; mL
